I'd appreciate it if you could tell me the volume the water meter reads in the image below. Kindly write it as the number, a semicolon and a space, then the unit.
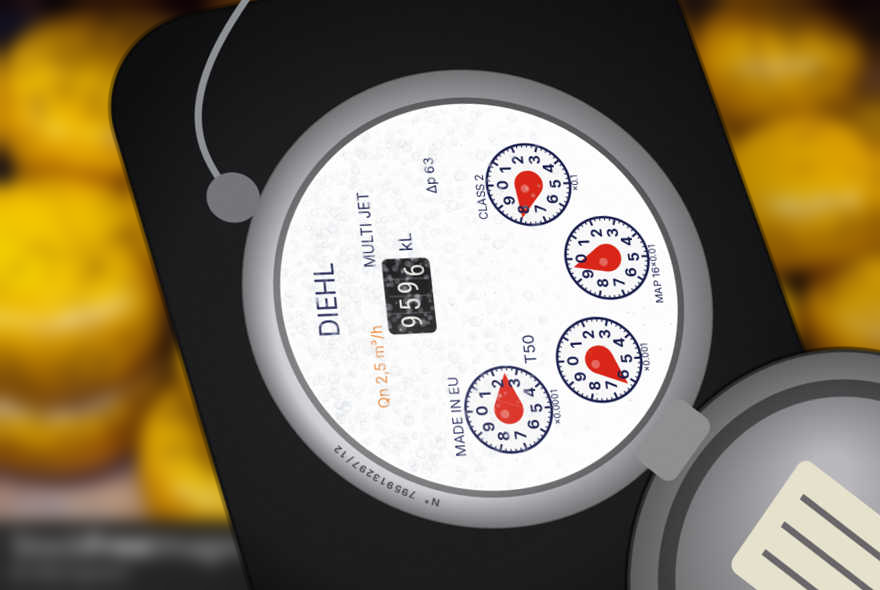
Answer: 9595.7962; kL
